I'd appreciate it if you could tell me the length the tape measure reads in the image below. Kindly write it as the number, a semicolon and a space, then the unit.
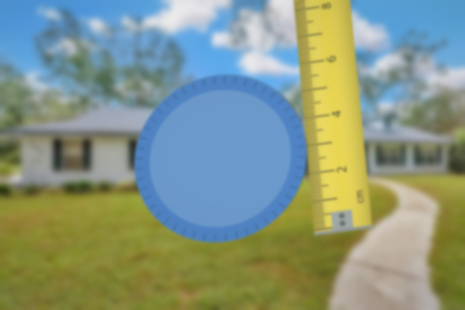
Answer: 6; cm
